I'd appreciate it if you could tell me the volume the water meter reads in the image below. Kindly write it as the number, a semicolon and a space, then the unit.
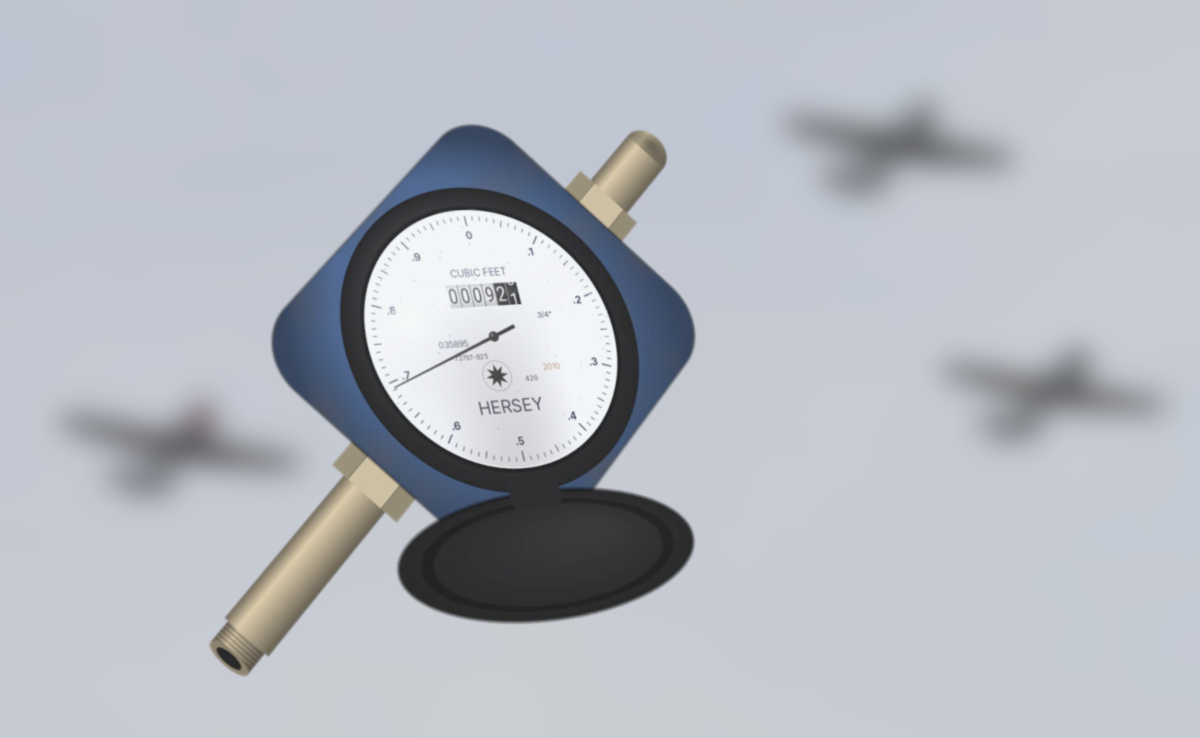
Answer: 920.69; ft³
